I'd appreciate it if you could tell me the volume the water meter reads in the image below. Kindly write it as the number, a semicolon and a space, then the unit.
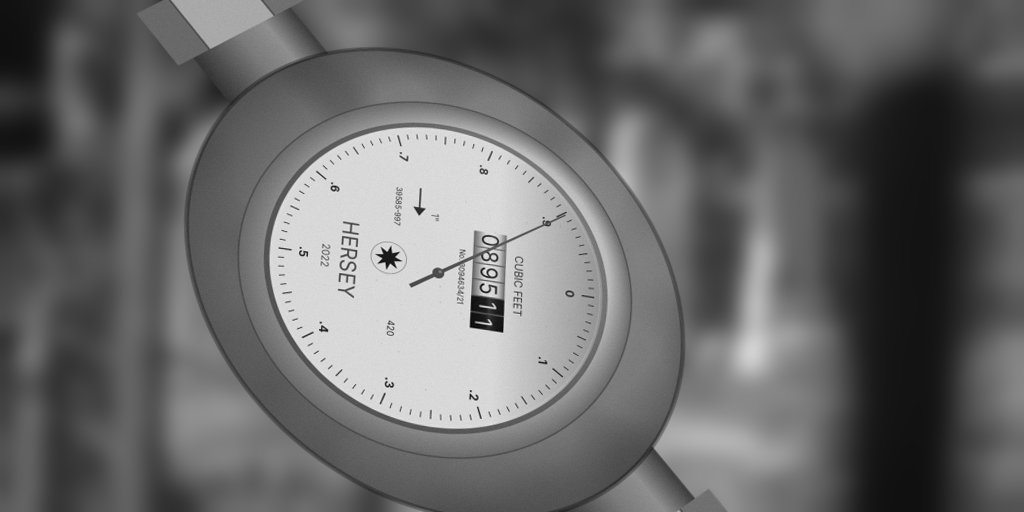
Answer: 89510.90; ft³
